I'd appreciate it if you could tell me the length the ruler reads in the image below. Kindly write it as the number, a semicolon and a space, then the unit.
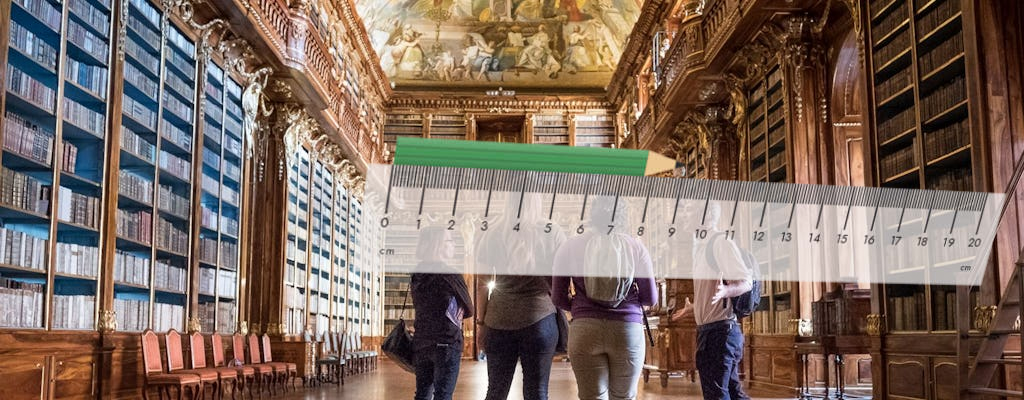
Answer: 9; cm
